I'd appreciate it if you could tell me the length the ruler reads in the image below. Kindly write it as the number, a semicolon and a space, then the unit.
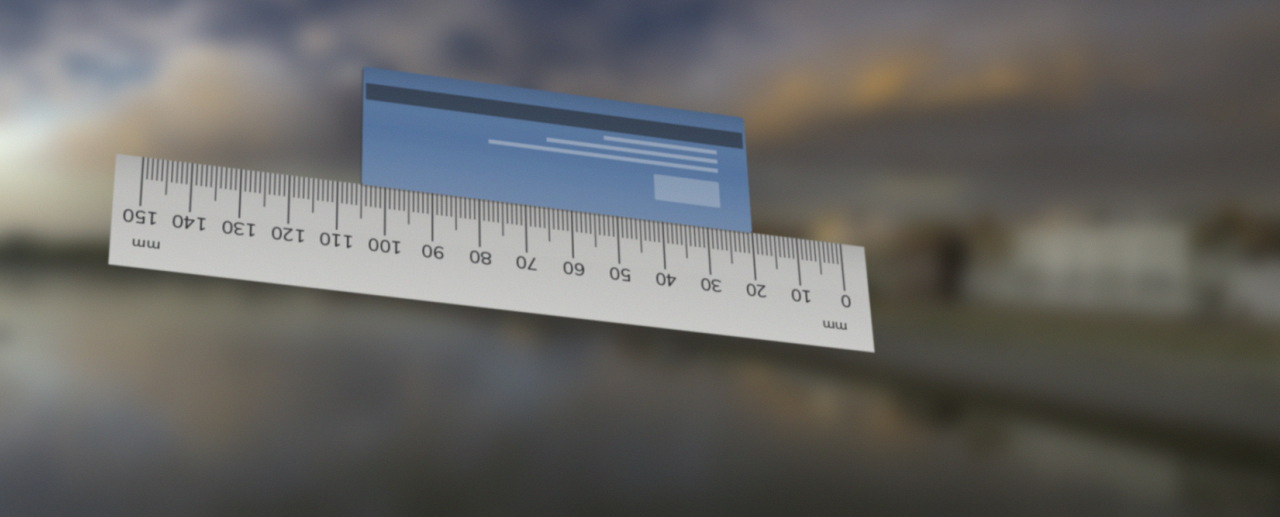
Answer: 85; mm
